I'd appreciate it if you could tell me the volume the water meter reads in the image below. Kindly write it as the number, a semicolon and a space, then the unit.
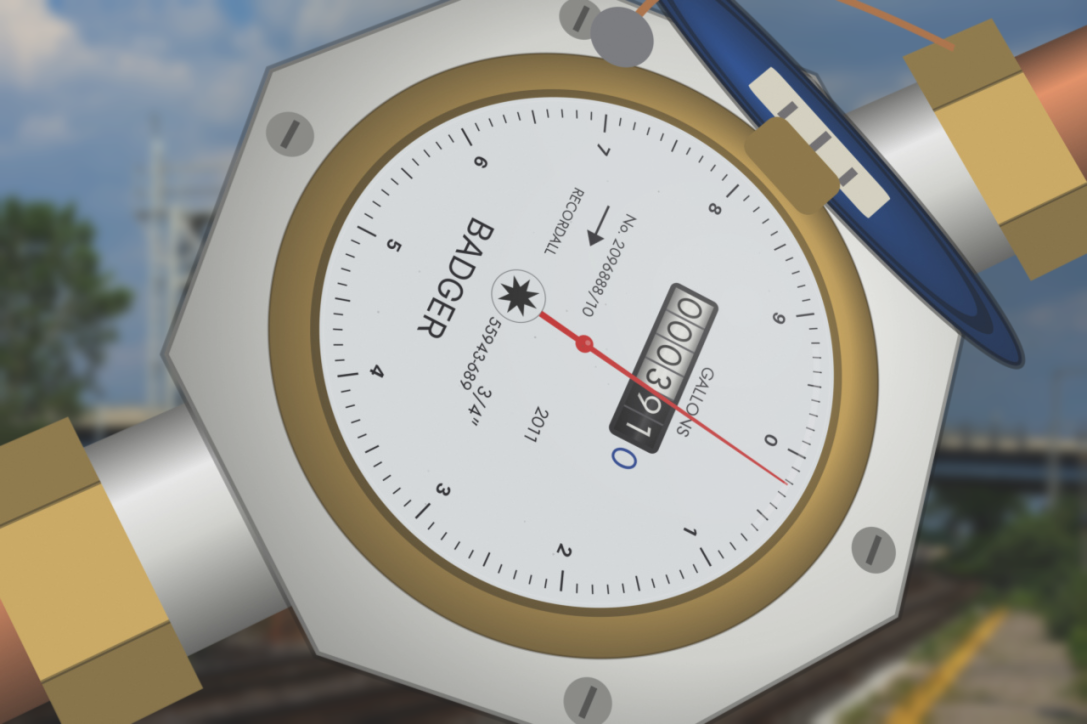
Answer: 3910.2; gal
